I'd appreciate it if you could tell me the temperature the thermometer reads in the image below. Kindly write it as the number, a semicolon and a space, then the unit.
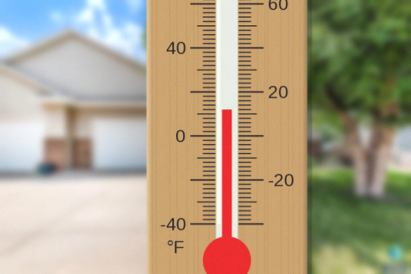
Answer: 12; °F
